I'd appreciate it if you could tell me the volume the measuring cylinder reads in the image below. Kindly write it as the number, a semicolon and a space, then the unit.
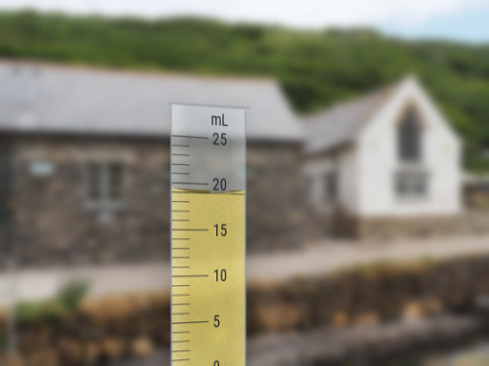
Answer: 19; mL
